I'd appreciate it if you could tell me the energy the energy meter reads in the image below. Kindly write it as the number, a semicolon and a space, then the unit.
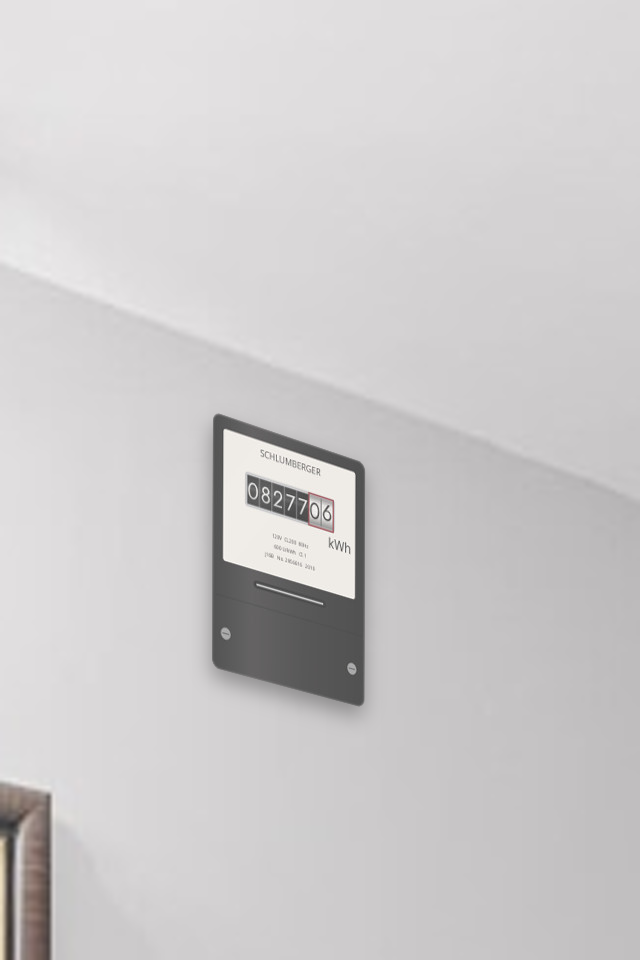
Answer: 8277.06; kWh
